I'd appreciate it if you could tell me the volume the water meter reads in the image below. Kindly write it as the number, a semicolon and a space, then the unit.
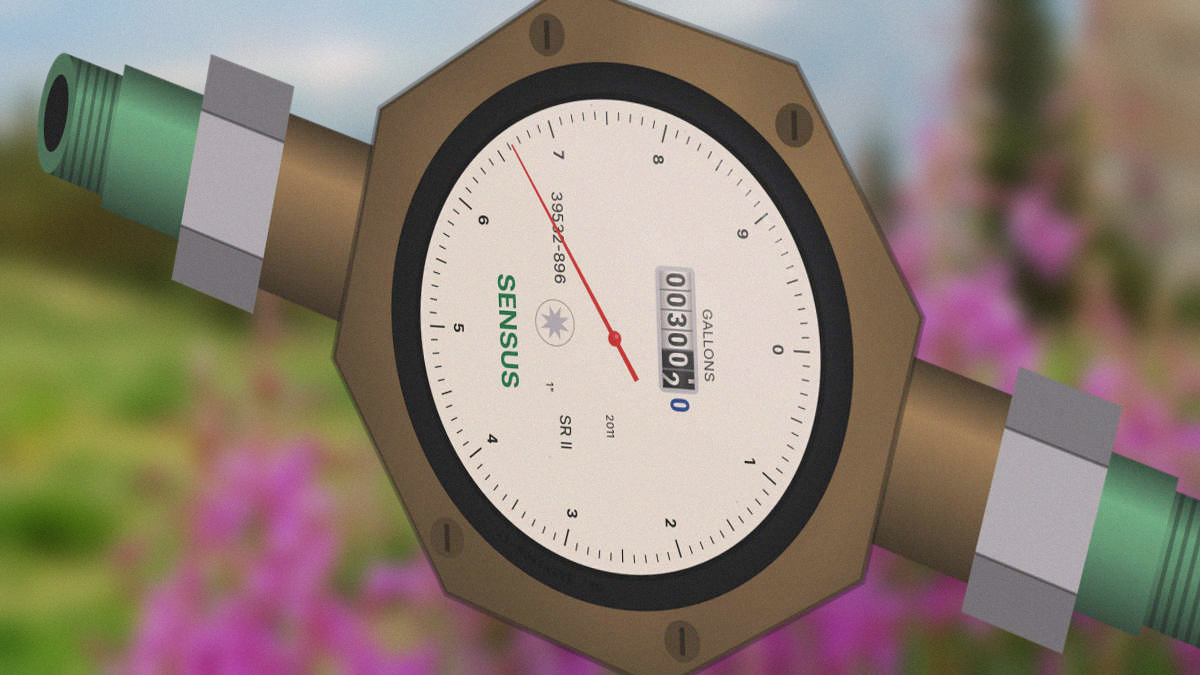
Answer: 30016.6; gal
